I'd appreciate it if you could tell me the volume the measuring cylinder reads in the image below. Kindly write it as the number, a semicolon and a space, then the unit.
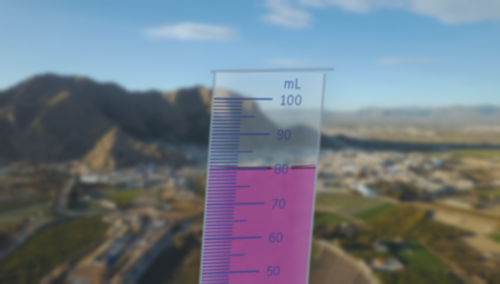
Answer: 80; mL
